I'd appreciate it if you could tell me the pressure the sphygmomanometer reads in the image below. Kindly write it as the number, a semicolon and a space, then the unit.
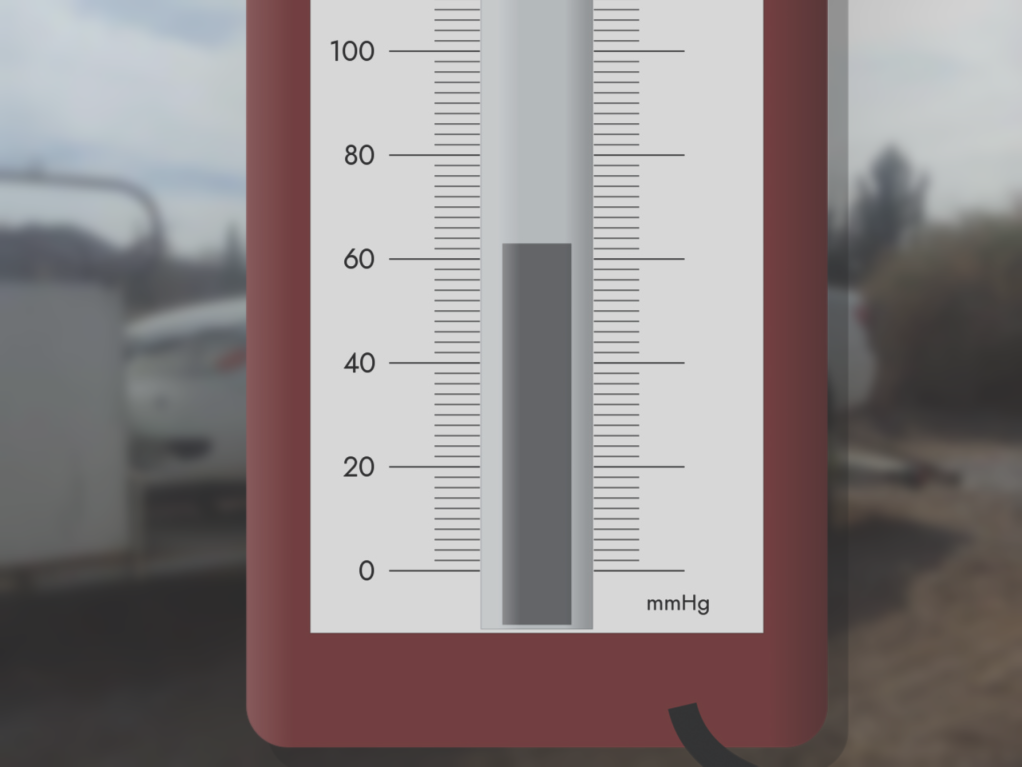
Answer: 63; mmHg
